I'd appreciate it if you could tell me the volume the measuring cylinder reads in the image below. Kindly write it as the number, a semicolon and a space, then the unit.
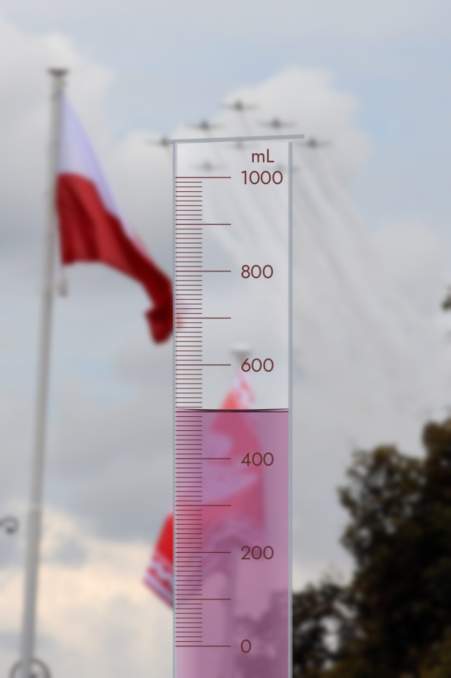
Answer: 500; mL
